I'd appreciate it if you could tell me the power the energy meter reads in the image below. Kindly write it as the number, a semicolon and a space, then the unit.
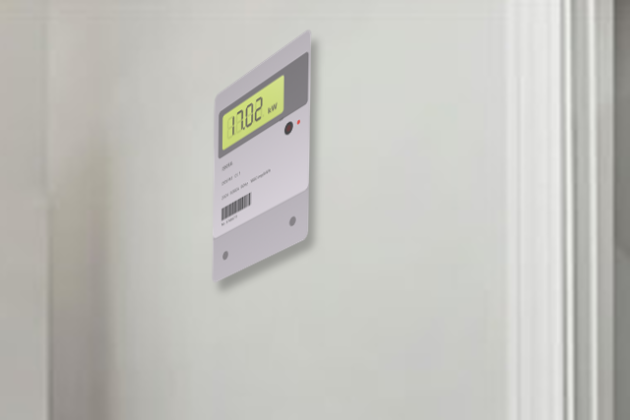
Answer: 17.02; kW
